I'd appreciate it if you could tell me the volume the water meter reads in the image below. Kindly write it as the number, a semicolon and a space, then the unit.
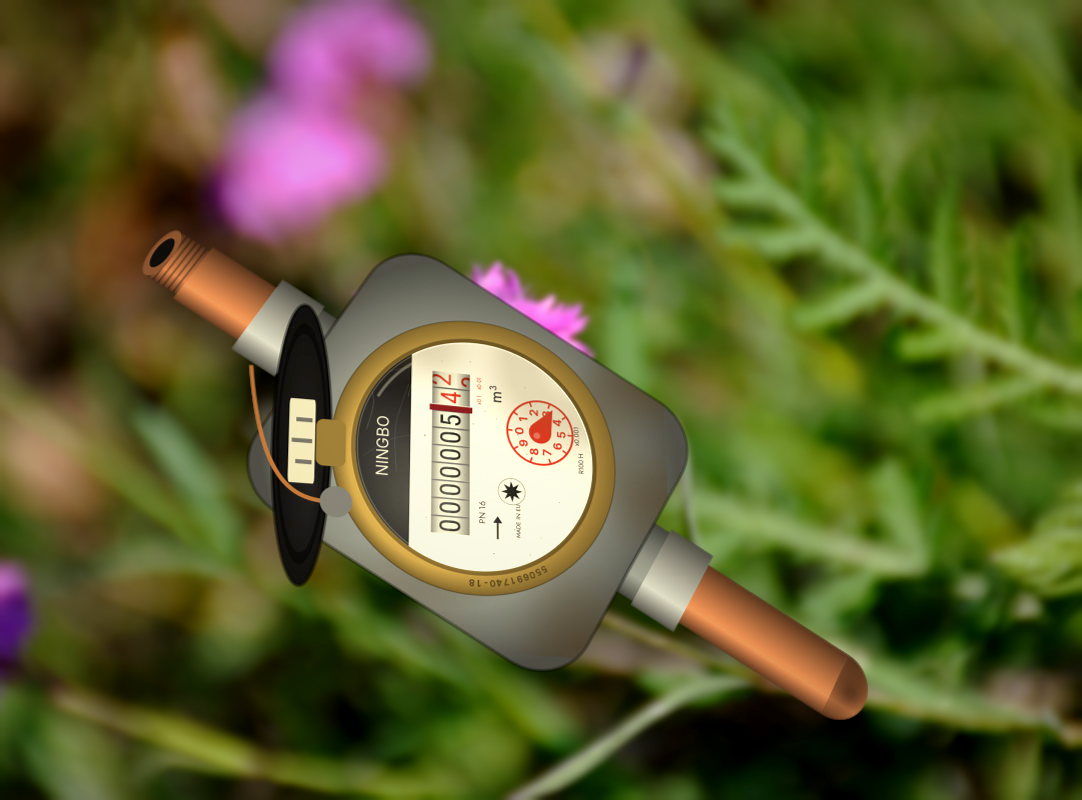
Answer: 5.423; m³
